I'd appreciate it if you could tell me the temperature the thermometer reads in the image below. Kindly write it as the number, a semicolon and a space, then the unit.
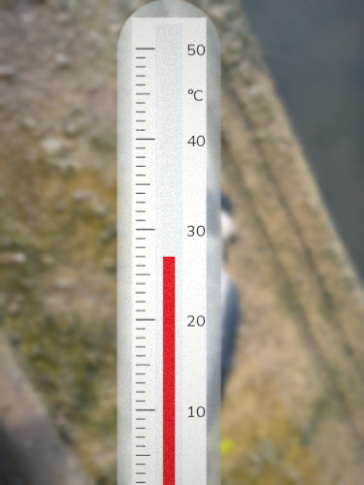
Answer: 27; °C
